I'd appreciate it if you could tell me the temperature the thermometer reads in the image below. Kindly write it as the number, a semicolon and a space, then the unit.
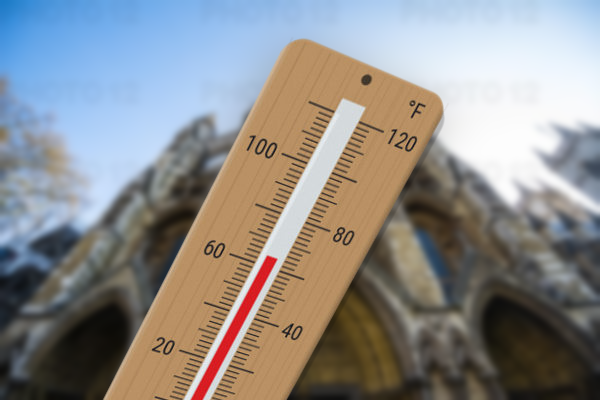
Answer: 64; °F
